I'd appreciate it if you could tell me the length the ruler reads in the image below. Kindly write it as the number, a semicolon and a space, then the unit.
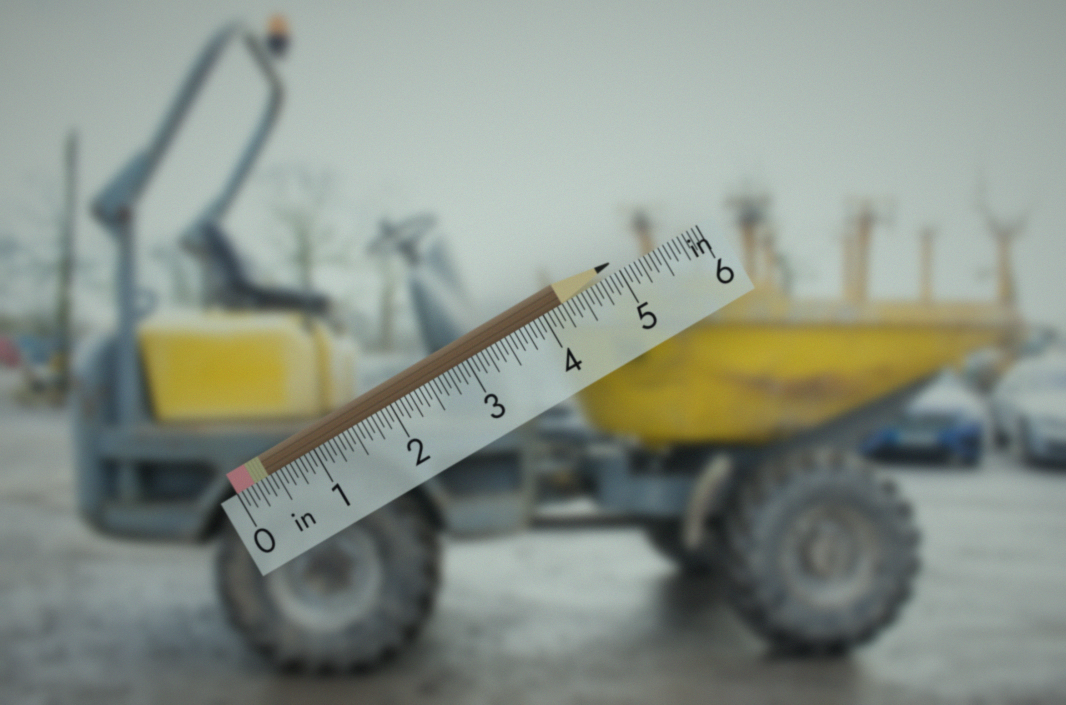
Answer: 4.9375; in
